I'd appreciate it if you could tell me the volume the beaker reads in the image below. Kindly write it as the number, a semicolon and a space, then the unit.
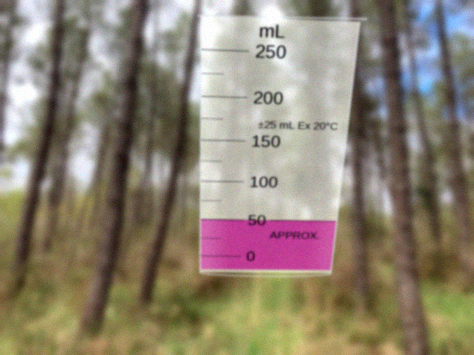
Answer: 50; mL
